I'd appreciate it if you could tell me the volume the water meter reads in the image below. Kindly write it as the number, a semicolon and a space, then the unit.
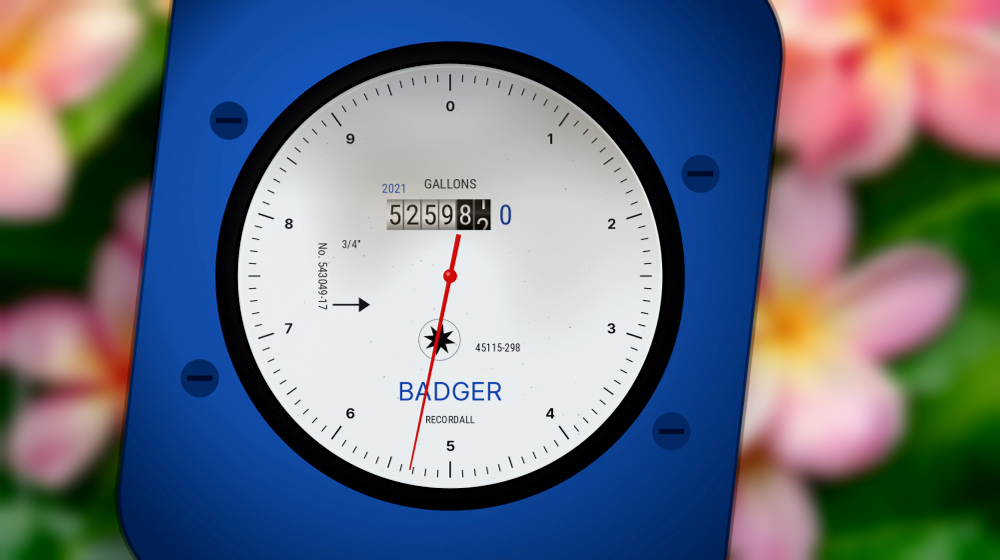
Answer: 5259815.3; gal
